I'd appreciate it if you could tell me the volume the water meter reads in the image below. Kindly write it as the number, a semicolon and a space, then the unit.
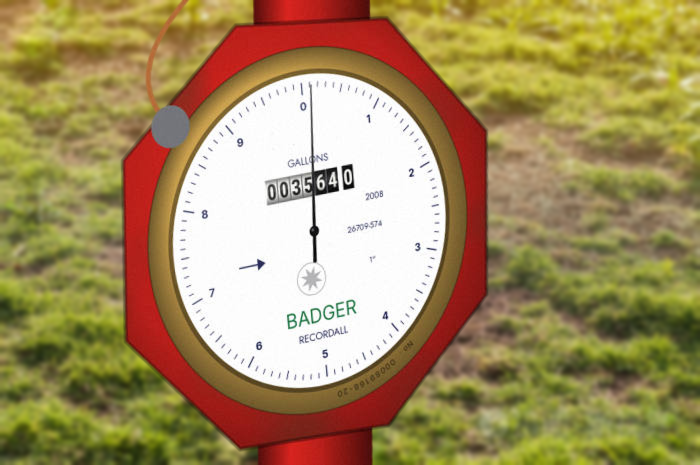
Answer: 35640.1; gal
